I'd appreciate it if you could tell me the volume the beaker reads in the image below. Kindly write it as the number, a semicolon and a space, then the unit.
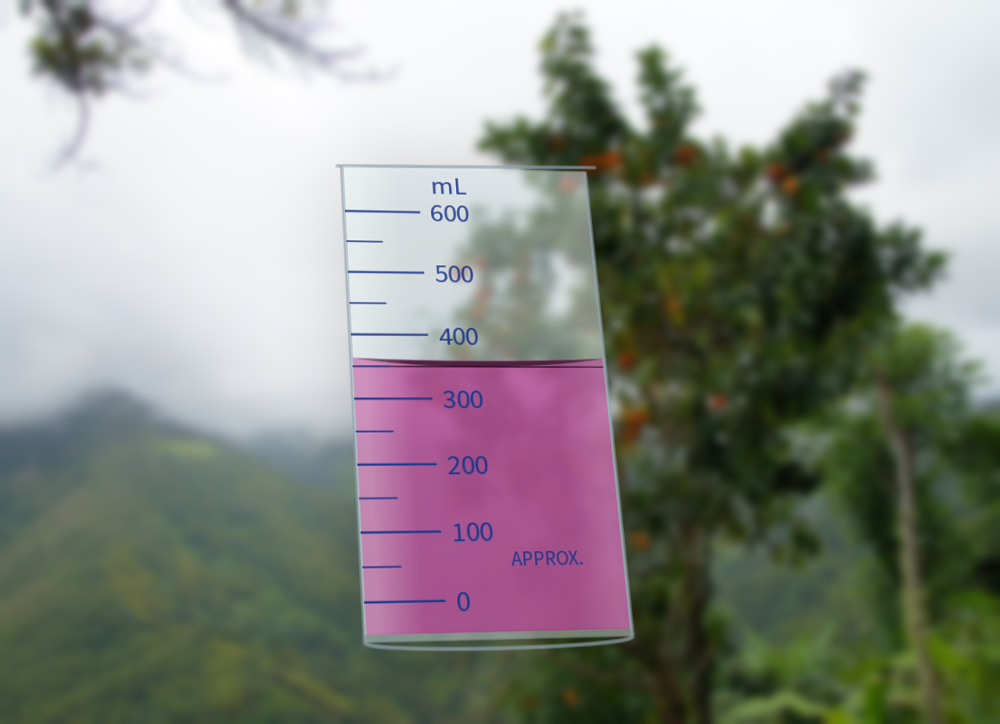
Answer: 350; mL
